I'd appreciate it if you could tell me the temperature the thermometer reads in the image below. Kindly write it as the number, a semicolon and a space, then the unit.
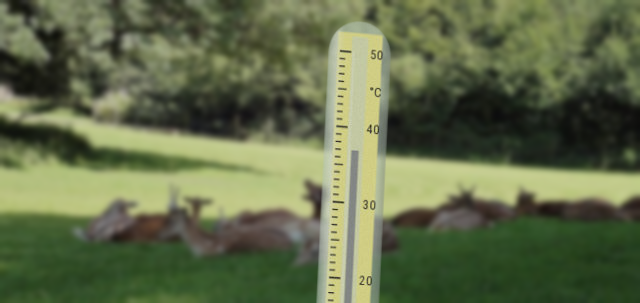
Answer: 37; °C
